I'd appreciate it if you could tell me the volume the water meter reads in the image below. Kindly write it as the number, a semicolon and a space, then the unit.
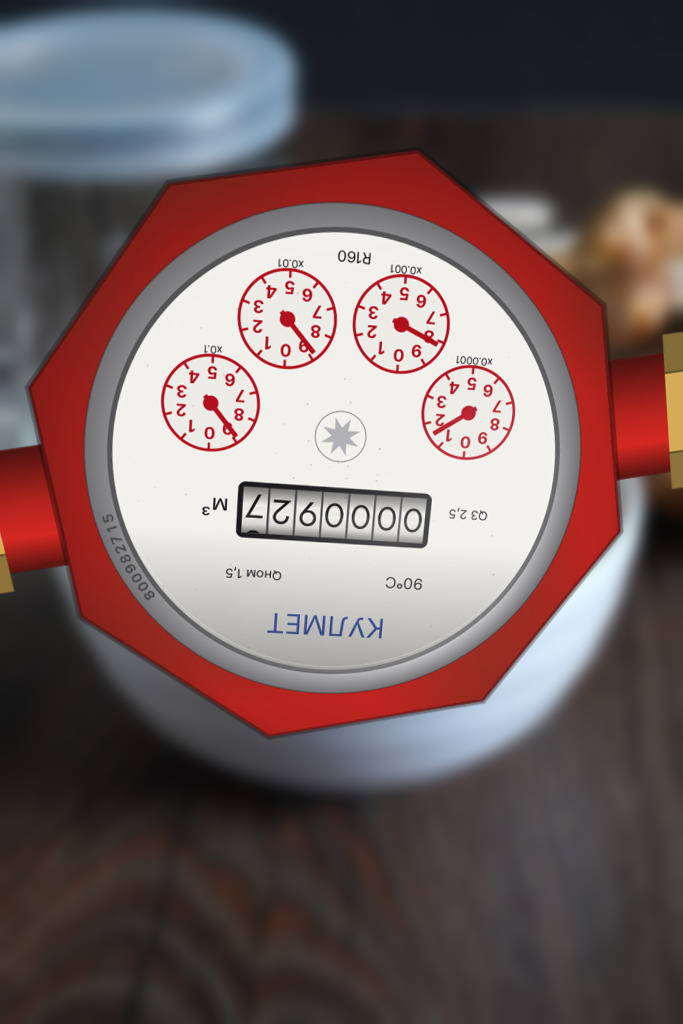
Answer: 926.8881; m³
